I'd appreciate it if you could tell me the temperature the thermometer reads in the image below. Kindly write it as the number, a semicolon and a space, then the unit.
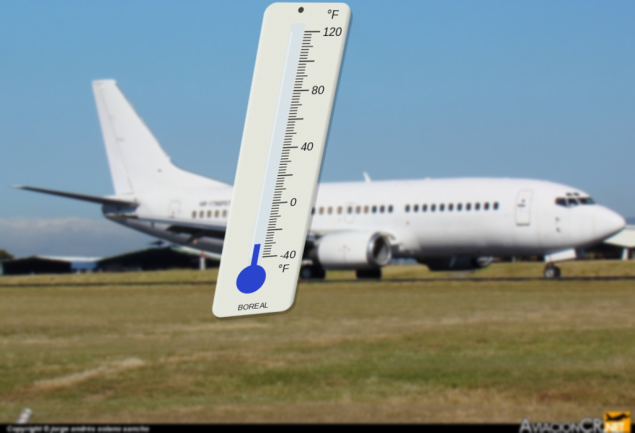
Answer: -30; °F
